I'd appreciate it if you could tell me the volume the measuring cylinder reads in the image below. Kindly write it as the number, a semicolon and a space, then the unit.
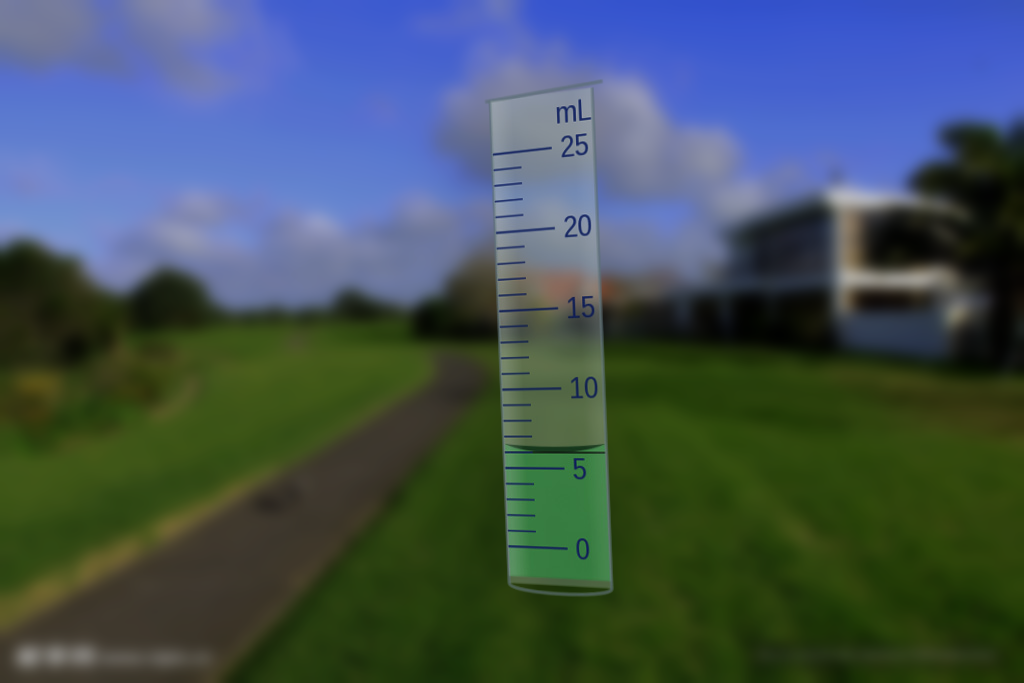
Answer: 6; mL
